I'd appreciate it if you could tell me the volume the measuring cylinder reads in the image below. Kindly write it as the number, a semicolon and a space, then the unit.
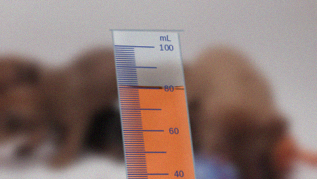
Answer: 80; mL
